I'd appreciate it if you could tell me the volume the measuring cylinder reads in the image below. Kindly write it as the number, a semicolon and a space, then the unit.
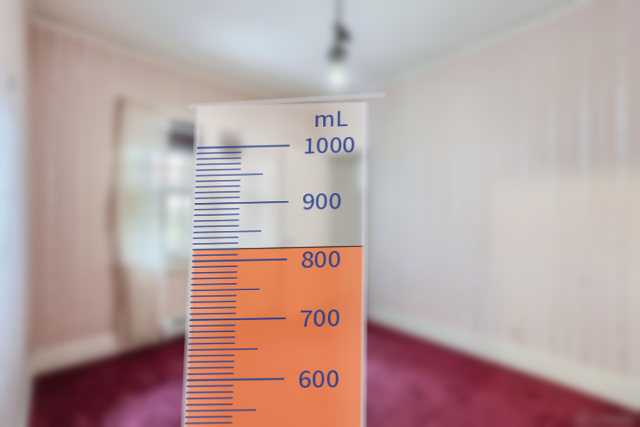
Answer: 820; mL
